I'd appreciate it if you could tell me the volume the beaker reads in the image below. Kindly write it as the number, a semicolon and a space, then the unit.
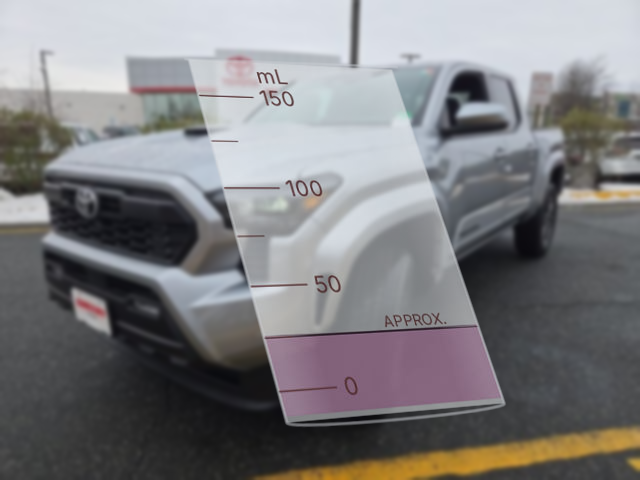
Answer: 25; mL
